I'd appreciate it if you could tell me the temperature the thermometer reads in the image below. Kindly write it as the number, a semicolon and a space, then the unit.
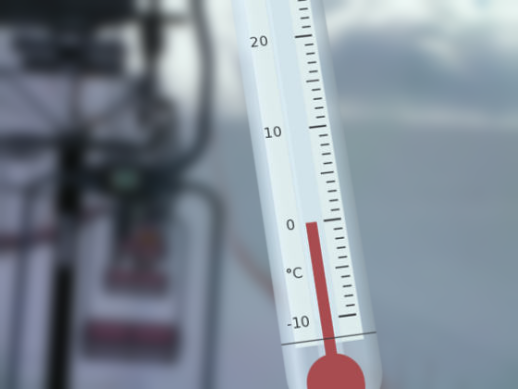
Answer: 0; °C
